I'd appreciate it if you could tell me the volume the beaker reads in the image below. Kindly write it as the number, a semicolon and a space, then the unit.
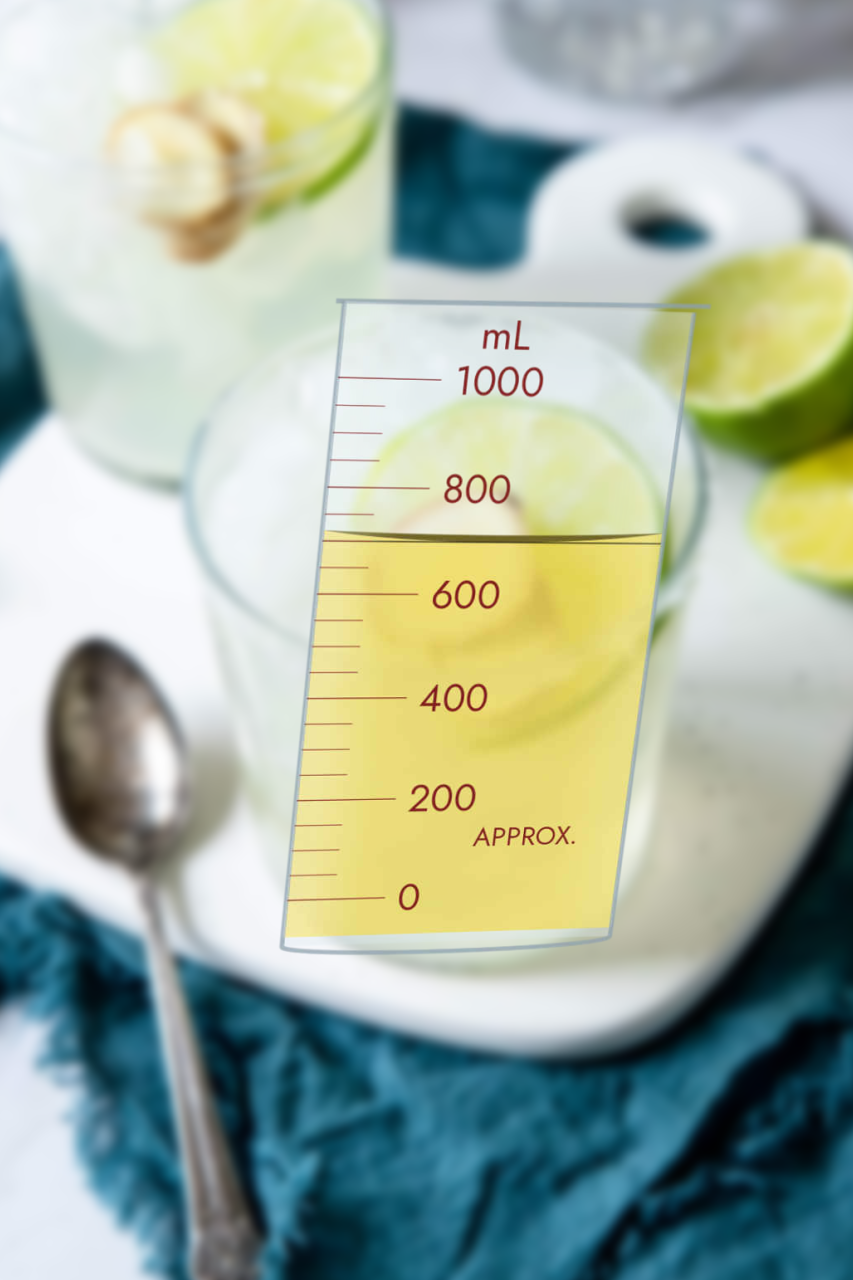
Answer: 700; mL
